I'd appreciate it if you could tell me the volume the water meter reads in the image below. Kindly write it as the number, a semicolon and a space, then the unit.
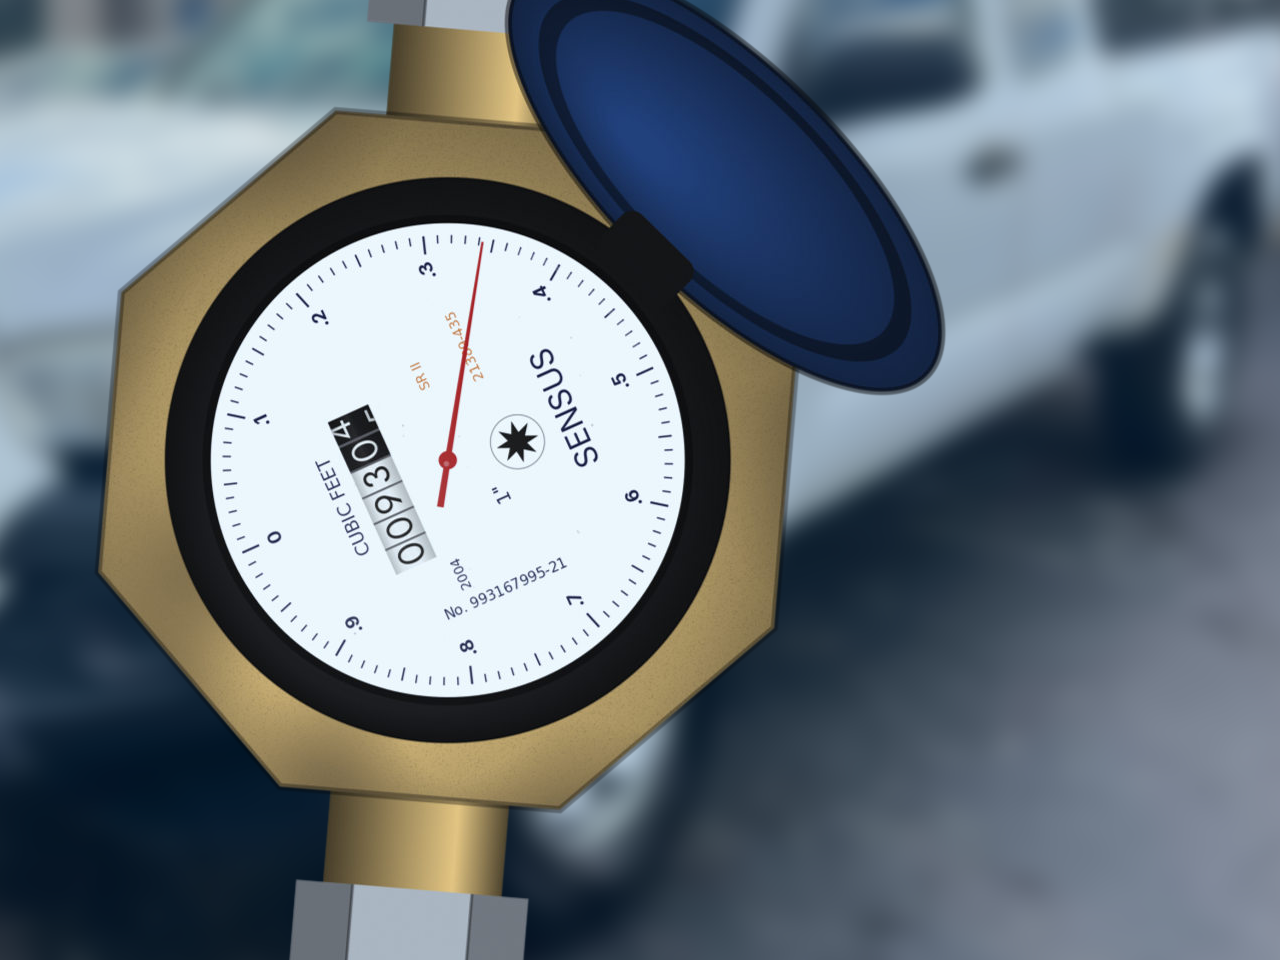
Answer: 9304.34; ft³
